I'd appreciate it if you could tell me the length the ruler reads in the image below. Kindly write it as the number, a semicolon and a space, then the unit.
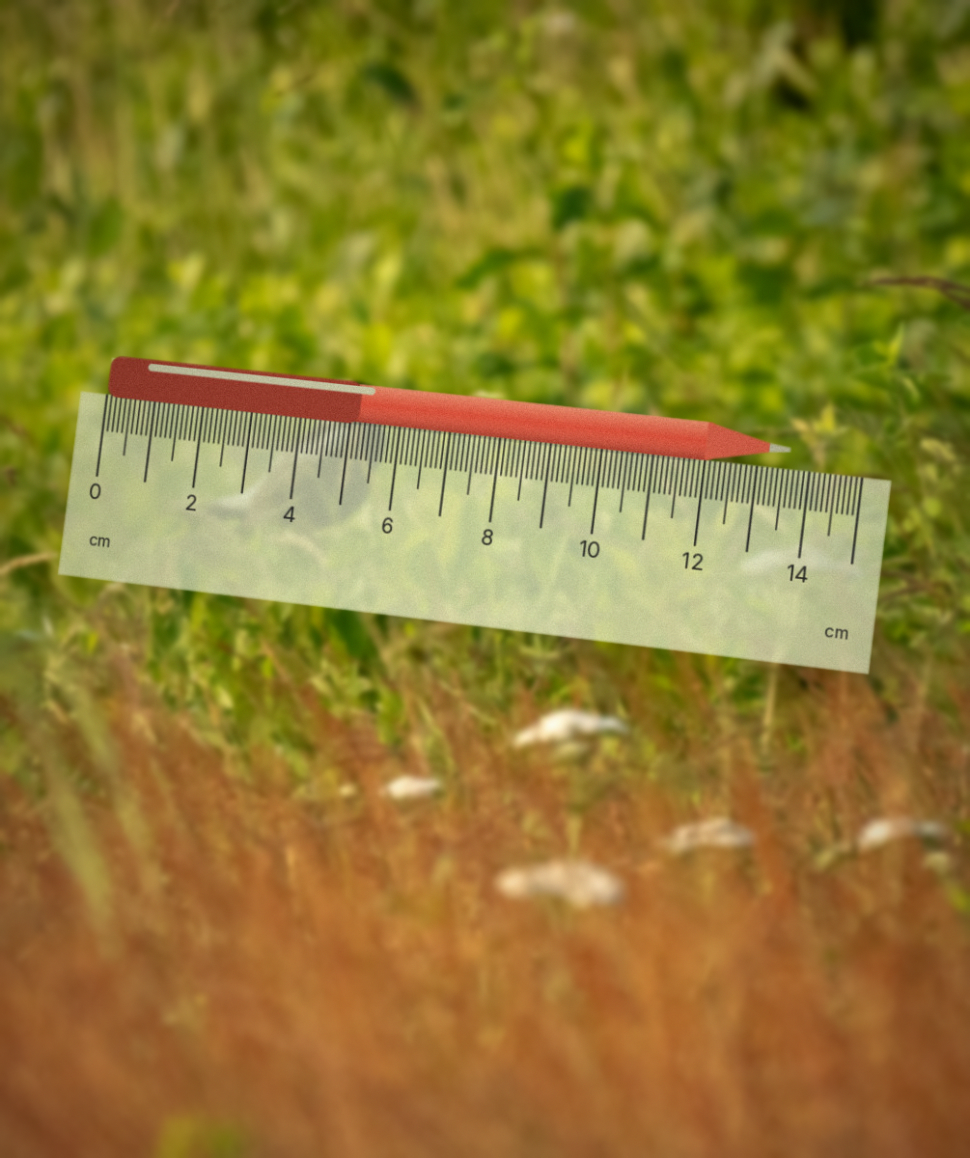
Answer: 13.6; cm
